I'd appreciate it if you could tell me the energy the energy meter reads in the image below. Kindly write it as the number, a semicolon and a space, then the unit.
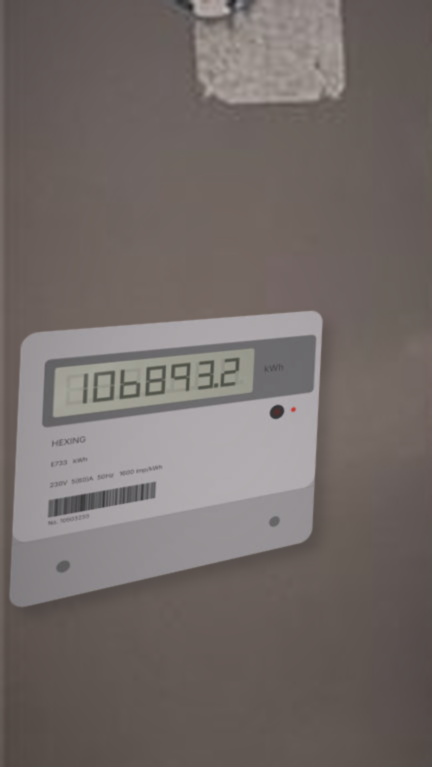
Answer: 106893.2; kWh
